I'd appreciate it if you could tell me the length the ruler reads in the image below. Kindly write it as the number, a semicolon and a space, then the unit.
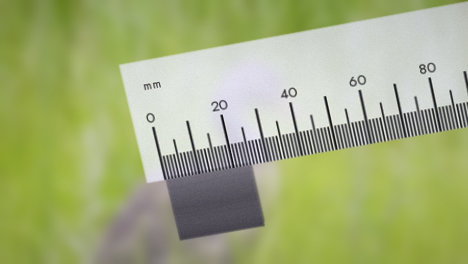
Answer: 25; mm
